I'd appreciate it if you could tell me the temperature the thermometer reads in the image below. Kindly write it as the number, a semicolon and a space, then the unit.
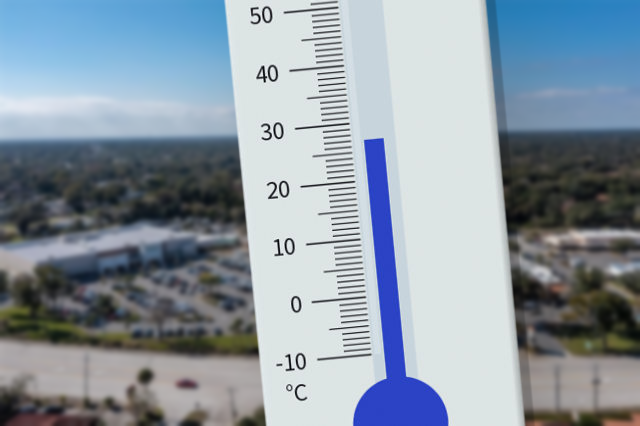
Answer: 27; °C
